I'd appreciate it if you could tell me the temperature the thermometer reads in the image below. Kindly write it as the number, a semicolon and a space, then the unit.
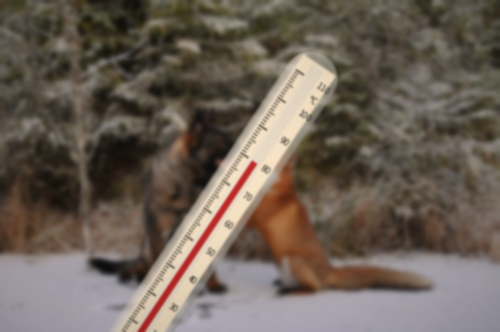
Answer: 80; °C
